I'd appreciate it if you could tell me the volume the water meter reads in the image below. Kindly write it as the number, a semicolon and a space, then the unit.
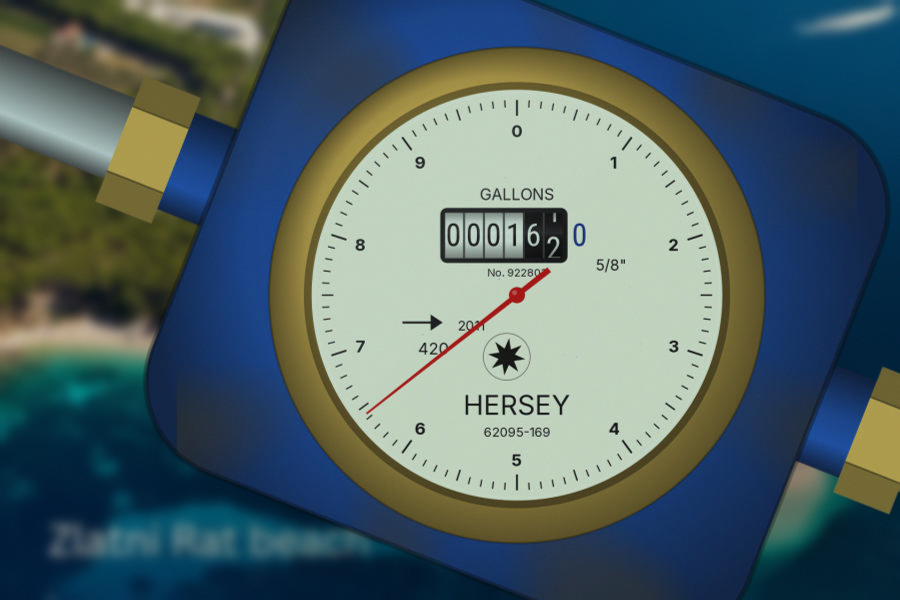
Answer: 1616.4; gal
